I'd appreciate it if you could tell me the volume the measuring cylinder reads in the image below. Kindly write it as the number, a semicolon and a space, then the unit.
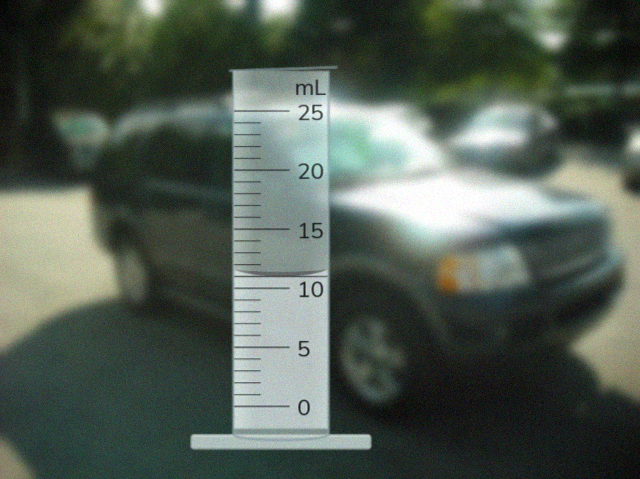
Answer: 11; mL
